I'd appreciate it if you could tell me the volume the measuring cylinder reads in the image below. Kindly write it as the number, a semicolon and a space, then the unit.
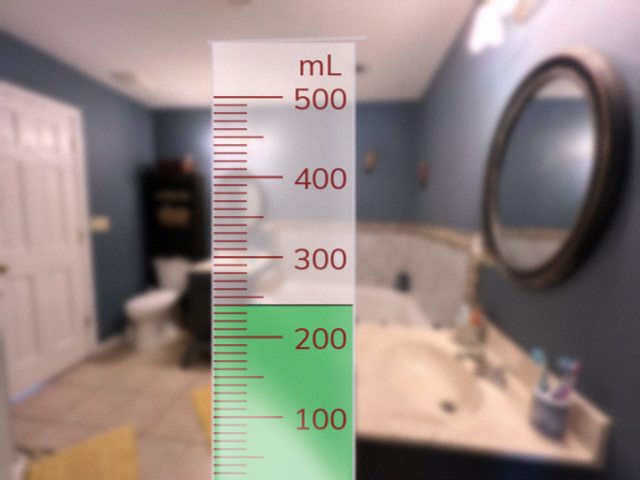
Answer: 240; mL
